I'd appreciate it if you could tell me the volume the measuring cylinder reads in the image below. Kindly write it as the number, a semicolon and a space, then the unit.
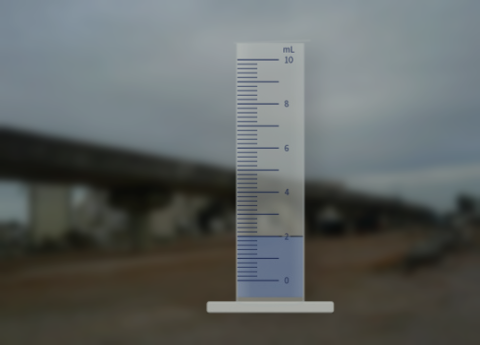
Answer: 2; mL
